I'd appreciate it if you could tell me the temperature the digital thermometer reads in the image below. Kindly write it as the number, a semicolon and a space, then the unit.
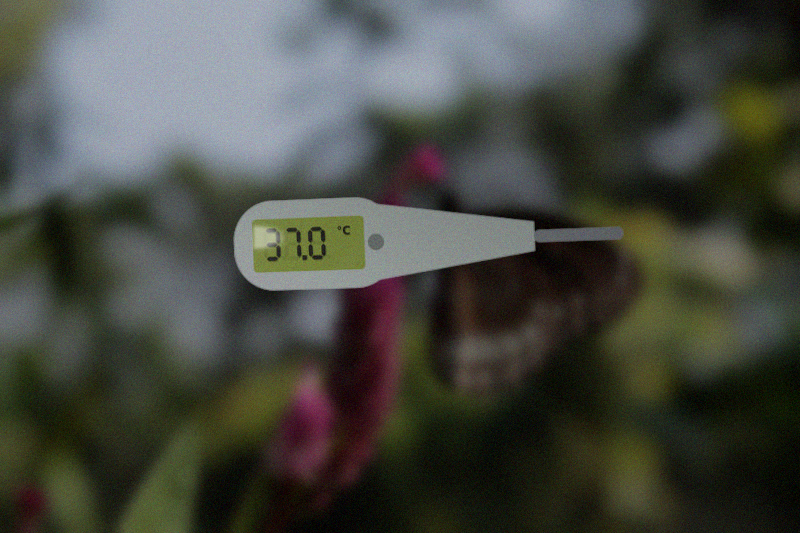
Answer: 37.0; °C
